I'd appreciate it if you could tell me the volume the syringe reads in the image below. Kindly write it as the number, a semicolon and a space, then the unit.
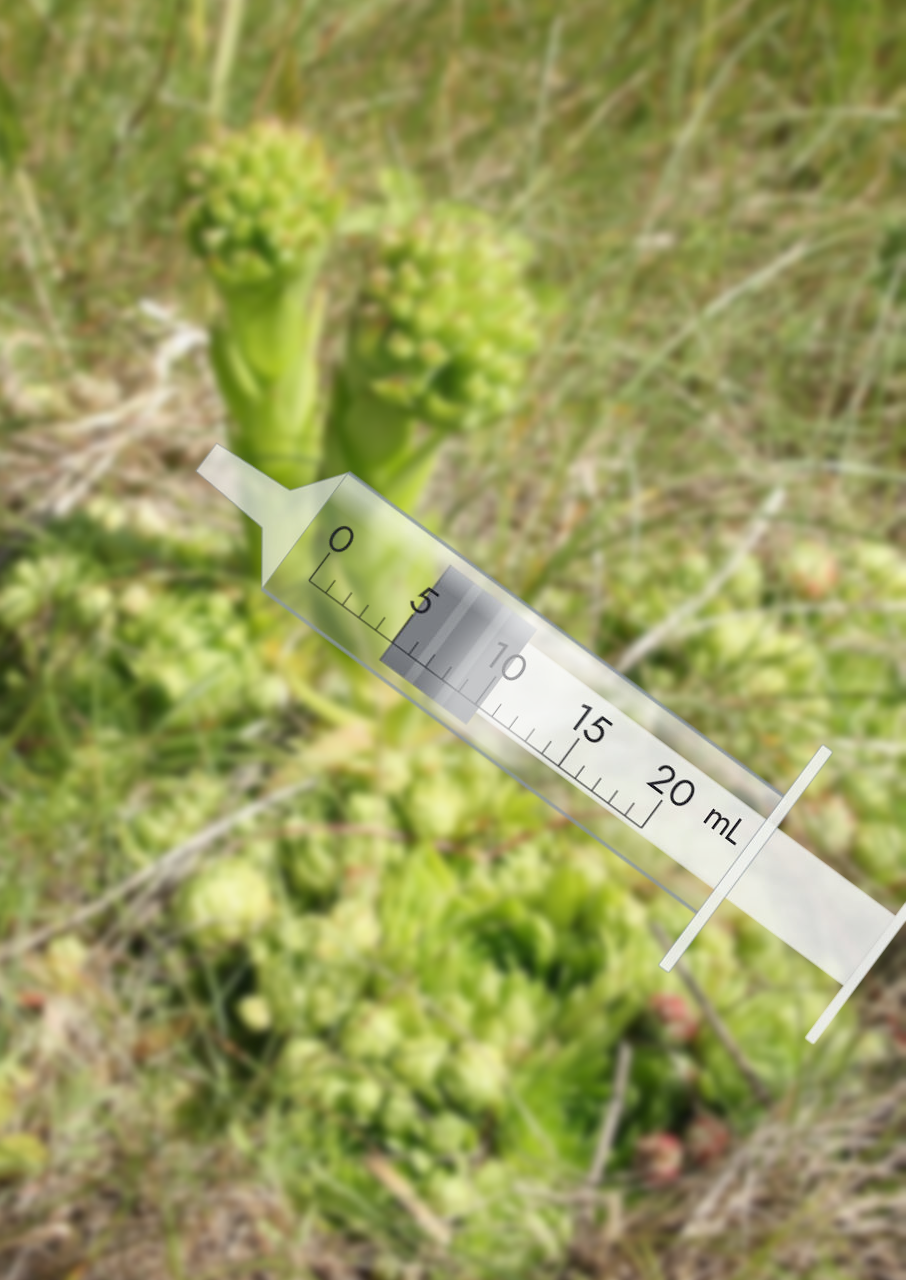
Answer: 5; mL
